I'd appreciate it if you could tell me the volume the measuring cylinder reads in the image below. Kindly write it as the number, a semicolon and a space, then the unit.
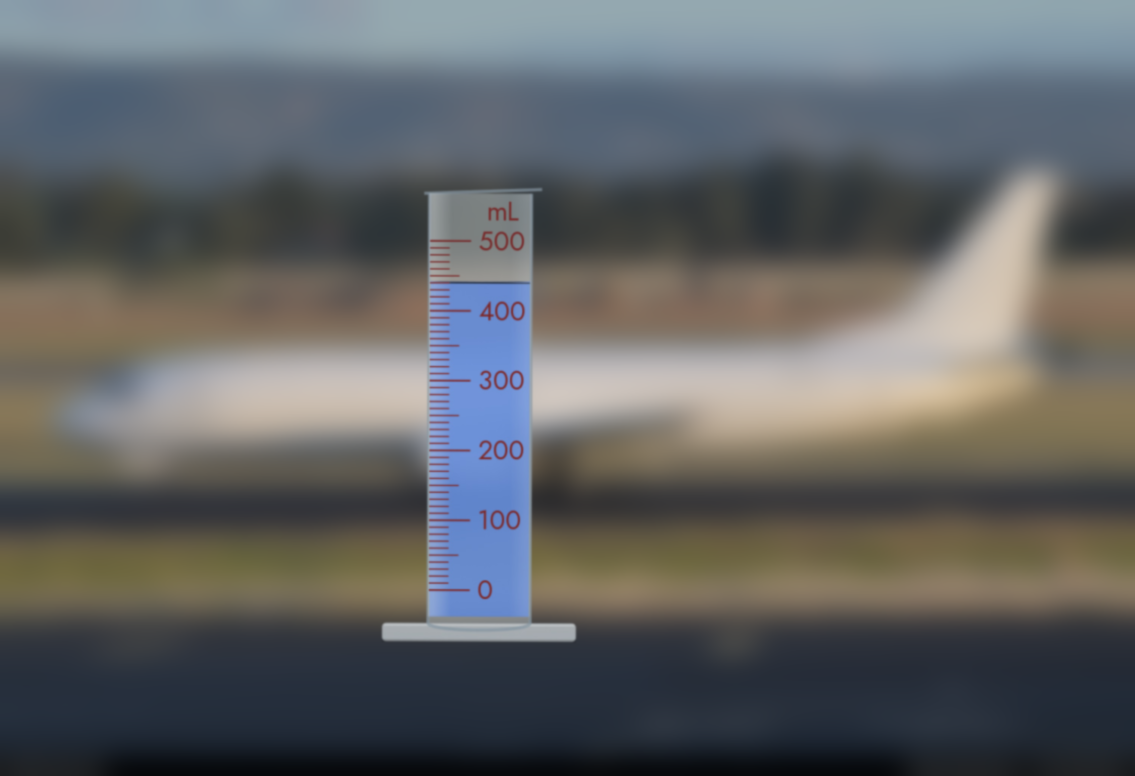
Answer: 440; mL
